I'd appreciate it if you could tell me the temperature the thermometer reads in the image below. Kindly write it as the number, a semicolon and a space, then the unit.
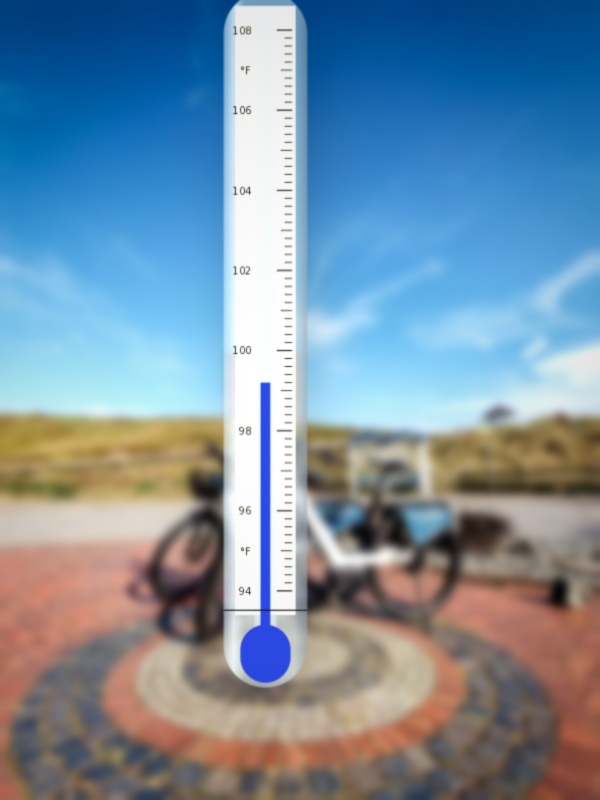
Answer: 99.2; °F
